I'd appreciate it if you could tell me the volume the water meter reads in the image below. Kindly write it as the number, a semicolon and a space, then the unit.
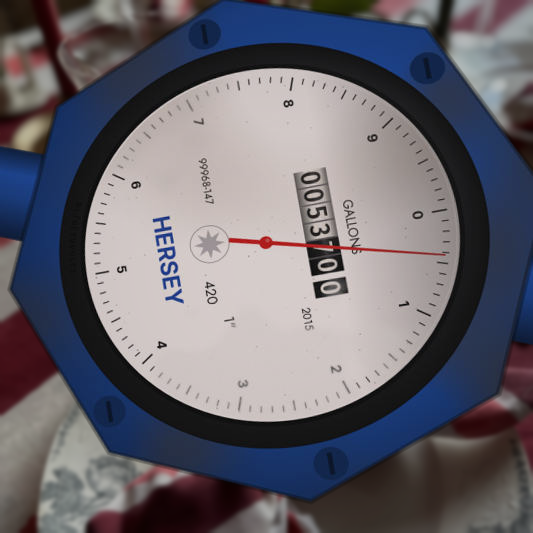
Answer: 53700.4; gal
